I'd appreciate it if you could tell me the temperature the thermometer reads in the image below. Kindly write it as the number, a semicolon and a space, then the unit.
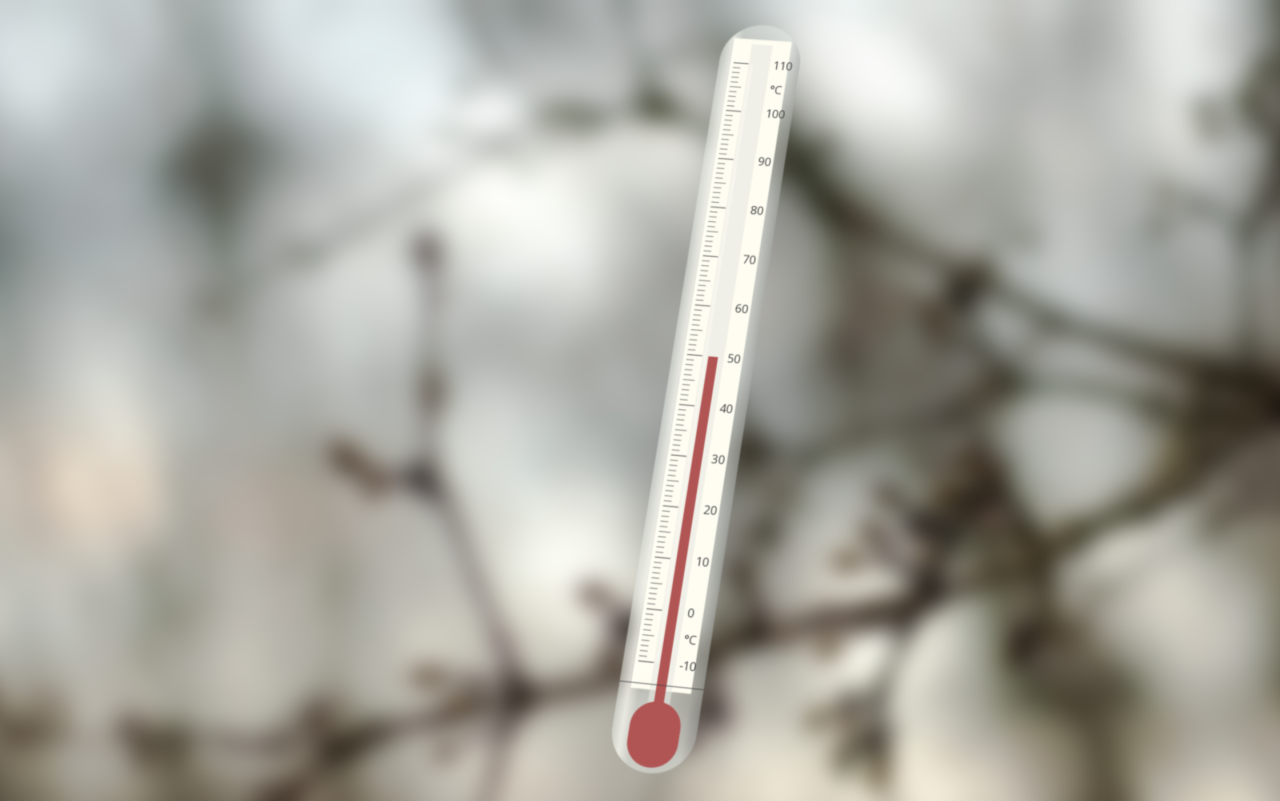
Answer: 50; °C
